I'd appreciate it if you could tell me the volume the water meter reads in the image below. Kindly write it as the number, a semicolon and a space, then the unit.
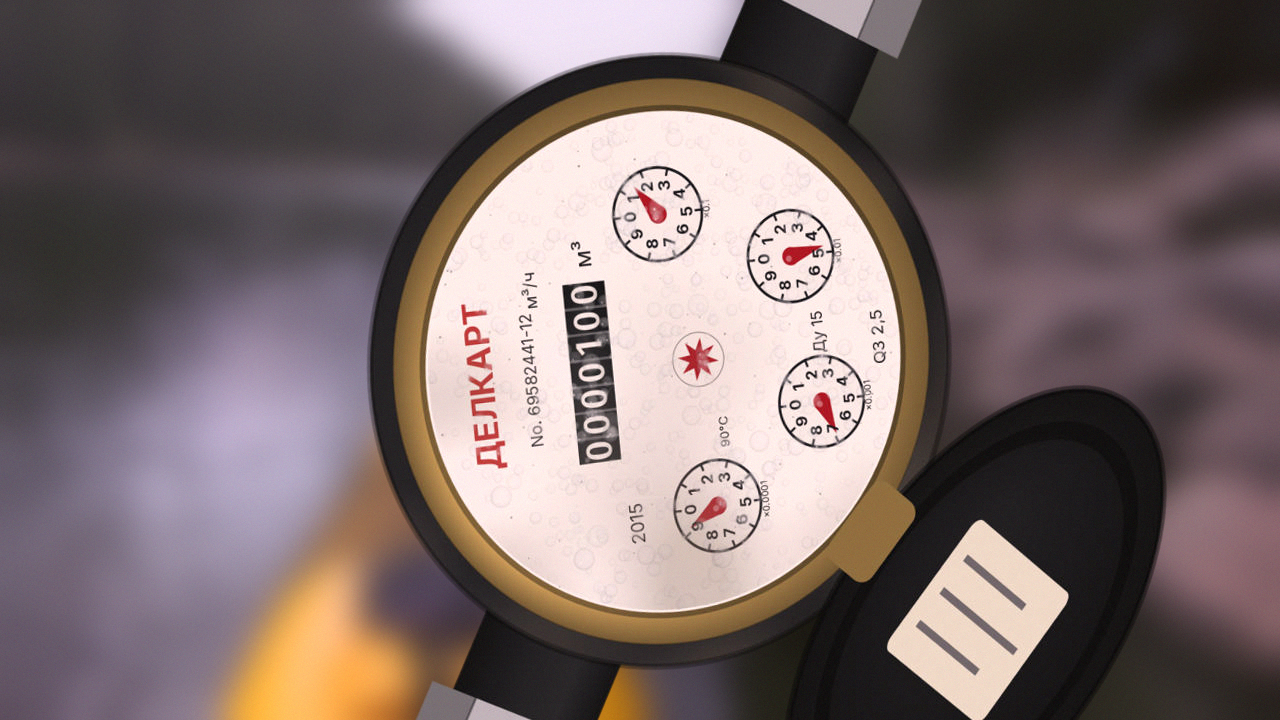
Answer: 100.1469; m³
